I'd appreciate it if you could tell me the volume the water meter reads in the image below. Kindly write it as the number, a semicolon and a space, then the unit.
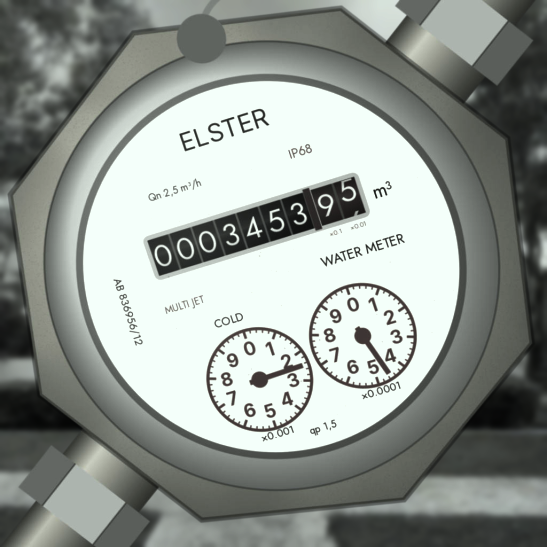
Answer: 3453.9524; m³
